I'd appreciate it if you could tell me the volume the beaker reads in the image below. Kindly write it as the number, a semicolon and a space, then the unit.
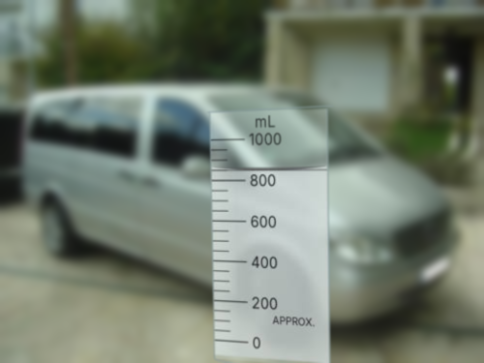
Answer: 850; mL
